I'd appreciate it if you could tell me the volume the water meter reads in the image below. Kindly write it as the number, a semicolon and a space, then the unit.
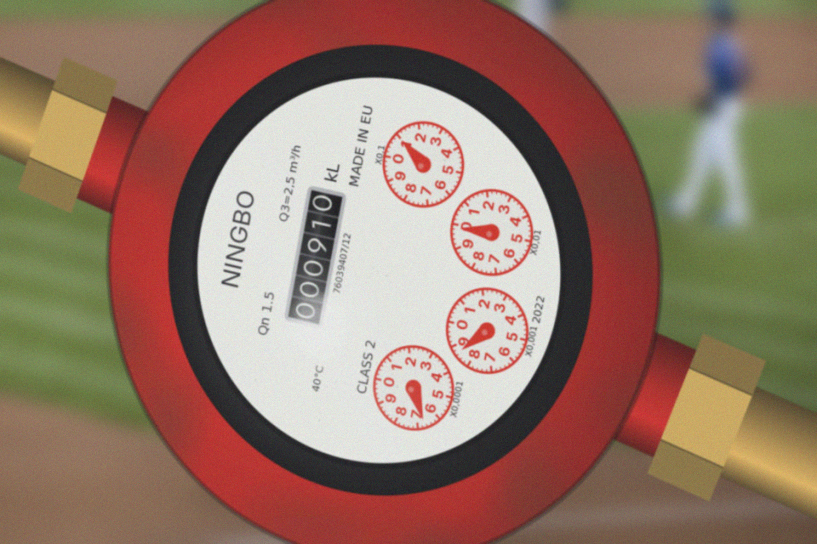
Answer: 910.0986; kL
